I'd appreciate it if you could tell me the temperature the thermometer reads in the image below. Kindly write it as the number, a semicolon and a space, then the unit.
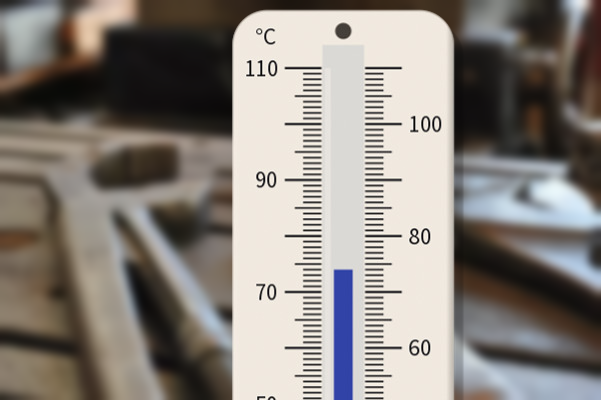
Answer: 74; °C
